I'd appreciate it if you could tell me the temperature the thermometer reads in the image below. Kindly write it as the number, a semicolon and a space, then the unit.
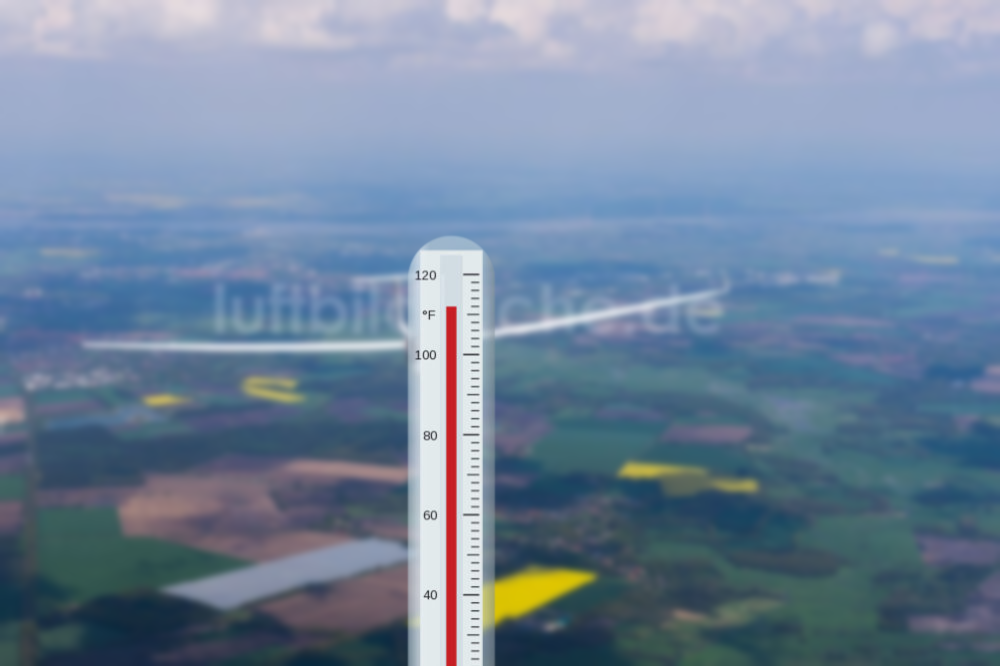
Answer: 112; °F
